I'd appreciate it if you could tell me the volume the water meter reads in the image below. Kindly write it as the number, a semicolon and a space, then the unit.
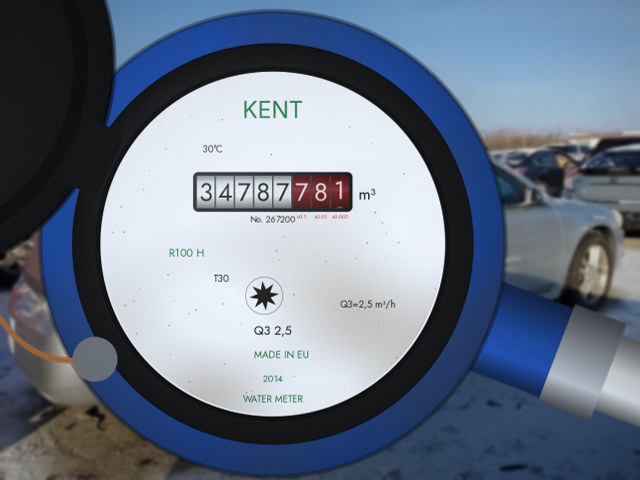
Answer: 34787.781; m³
